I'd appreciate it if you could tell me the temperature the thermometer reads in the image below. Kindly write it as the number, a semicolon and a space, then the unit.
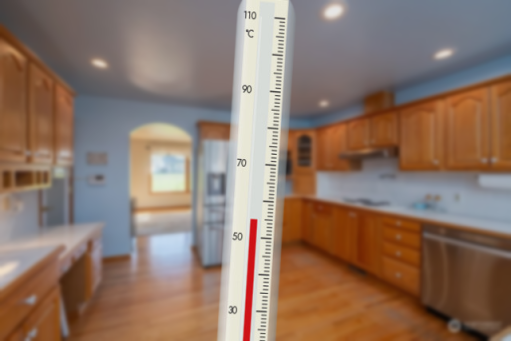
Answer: 55; °C
